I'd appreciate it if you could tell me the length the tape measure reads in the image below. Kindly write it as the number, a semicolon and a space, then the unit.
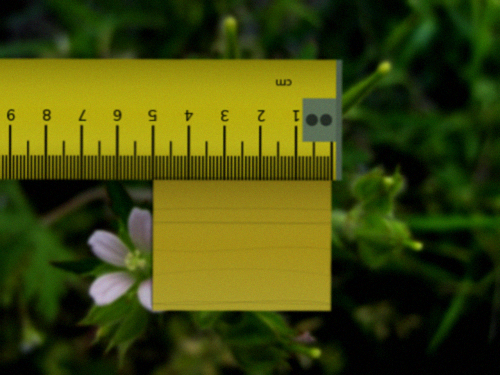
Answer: 5; cm
